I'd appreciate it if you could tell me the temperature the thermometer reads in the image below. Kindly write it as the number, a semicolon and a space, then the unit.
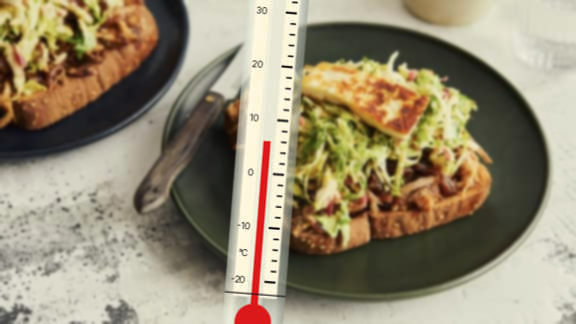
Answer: 6; °C
